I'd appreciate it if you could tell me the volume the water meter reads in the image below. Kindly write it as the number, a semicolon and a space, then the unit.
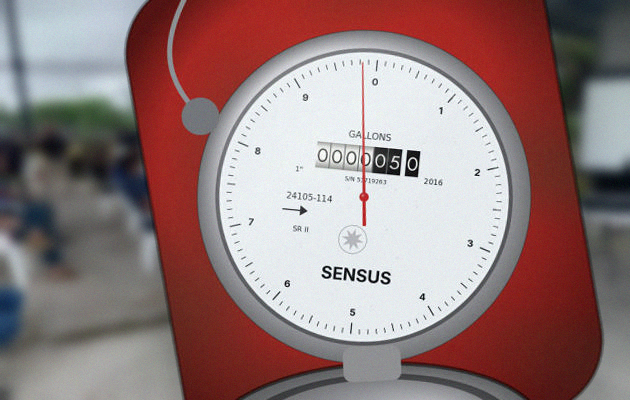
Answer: 49.8; gal
